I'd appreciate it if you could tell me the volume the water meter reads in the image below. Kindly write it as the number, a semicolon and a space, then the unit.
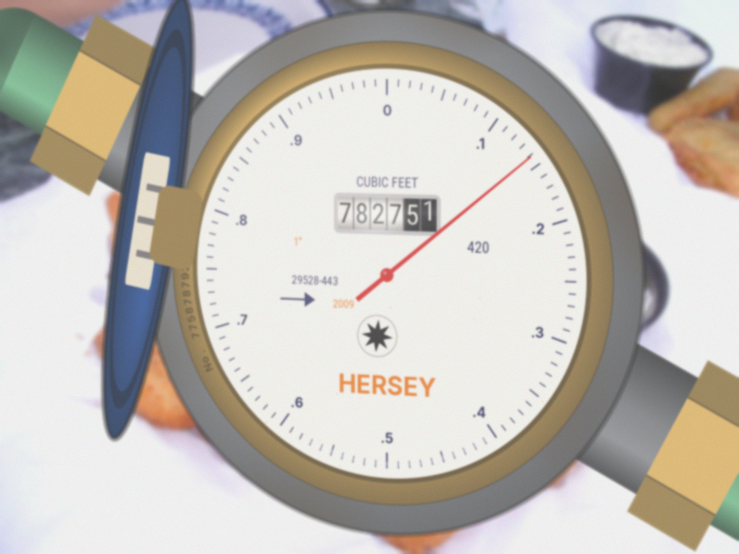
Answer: 782751.14; ft³
